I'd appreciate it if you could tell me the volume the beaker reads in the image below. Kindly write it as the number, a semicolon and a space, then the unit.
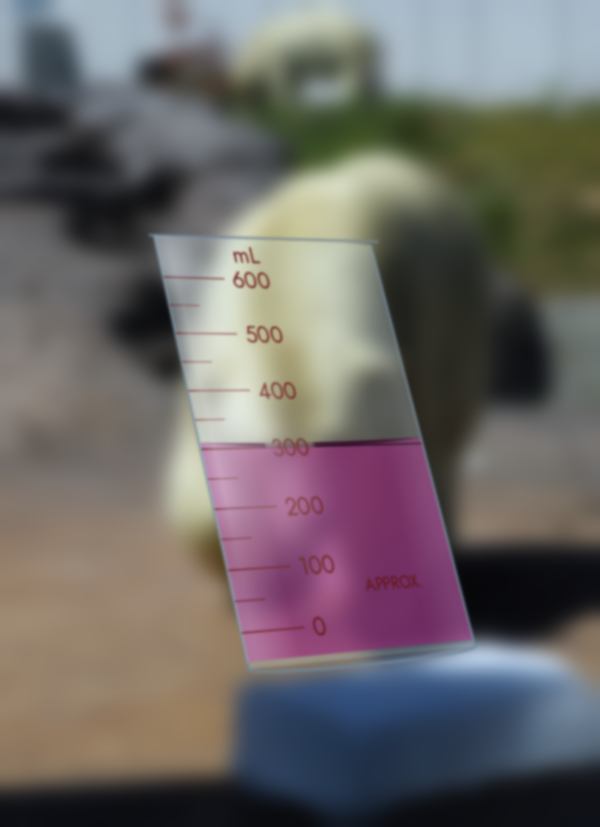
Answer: 300; mL
